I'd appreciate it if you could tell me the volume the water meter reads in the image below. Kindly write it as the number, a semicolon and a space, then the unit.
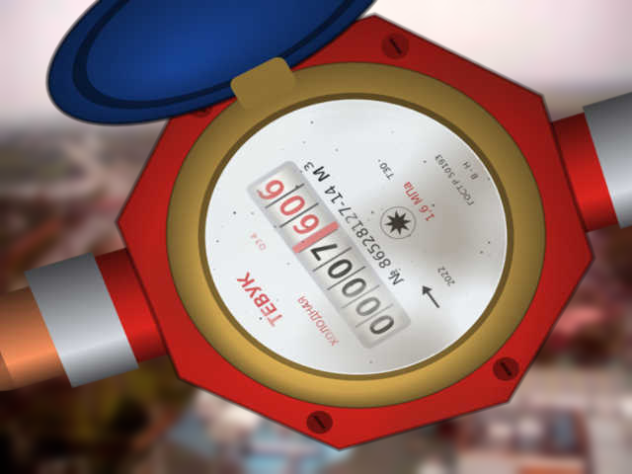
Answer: 7.606; m³
